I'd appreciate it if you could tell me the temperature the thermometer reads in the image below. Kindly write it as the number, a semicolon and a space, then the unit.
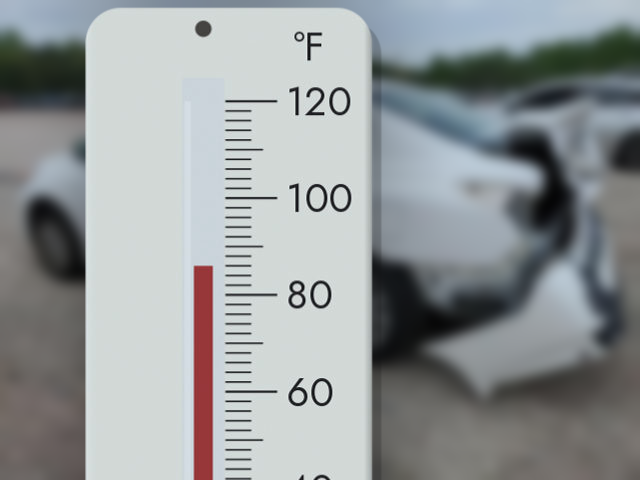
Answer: 86; °F
